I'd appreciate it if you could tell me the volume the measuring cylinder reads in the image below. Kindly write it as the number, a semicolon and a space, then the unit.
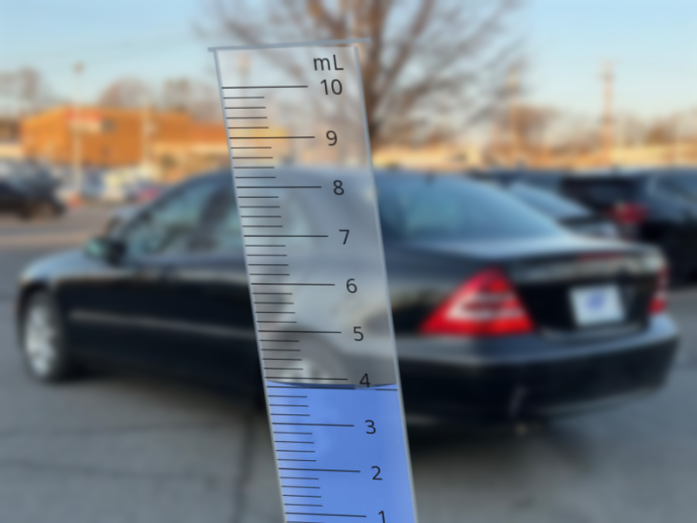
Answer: 3.8; mL
